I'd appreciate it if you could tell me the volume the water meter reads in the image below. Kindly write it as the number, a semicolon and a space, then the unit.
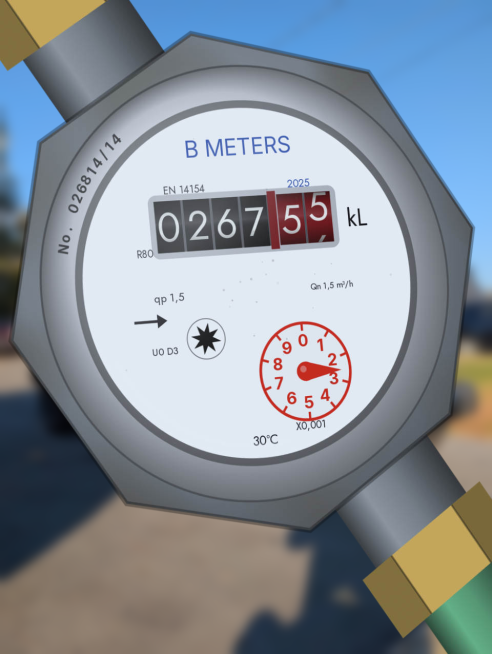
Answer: 267.552; kL
